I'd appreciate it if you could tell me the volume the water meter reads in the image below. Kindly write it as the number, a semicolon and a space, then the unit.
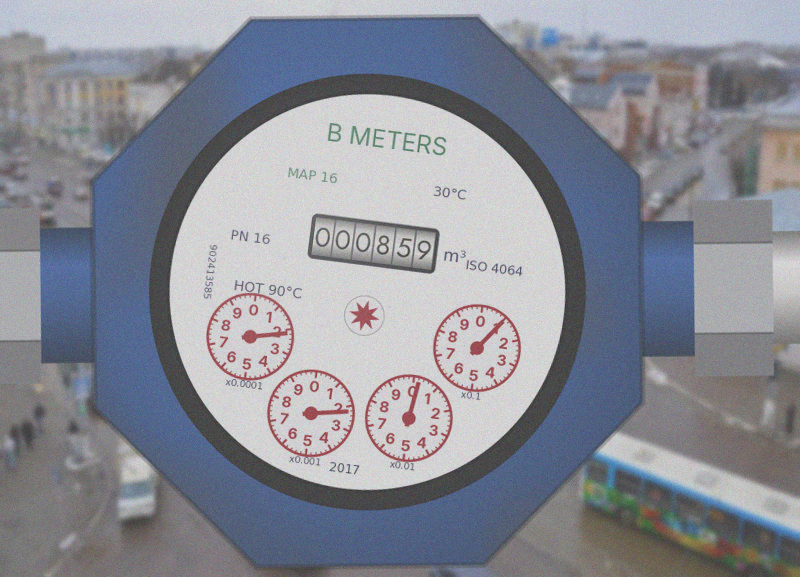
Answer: 859.1022; m³
